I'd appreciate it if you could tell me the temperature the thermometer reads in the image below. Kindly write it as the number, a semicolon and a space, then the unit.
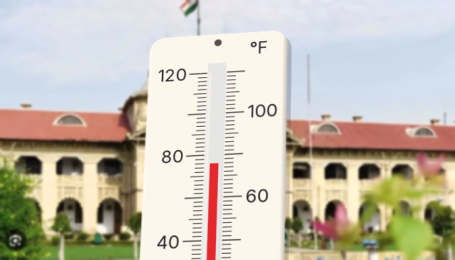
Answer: 76; °F
